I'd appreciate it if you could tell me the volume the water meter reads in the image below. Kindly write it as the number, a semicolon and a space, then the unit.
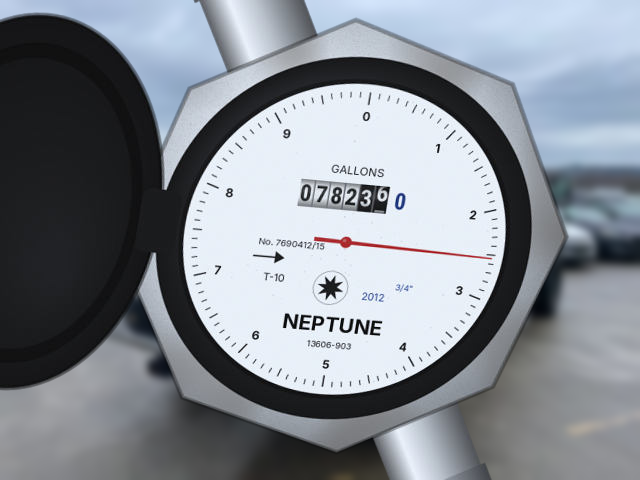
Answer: 782362.5; gal
